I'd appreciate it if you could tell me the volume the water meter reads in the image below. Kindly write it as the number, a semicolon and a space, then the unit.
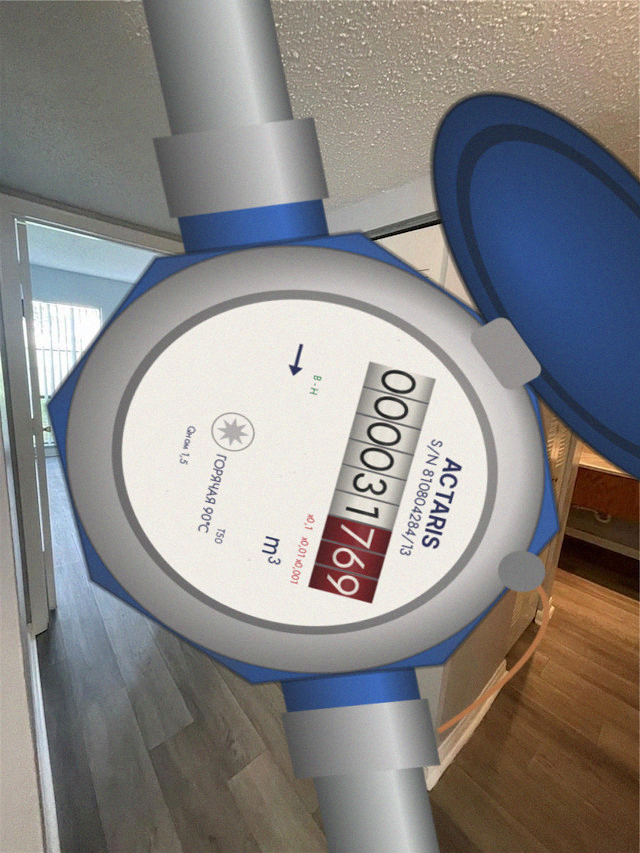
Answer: 31.769; m³
